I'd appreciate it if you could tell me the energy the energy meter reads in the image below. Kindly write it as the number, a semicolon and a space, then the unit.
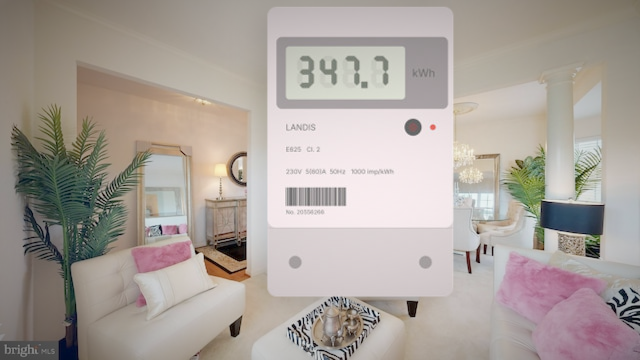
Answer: 347.7; kWh
